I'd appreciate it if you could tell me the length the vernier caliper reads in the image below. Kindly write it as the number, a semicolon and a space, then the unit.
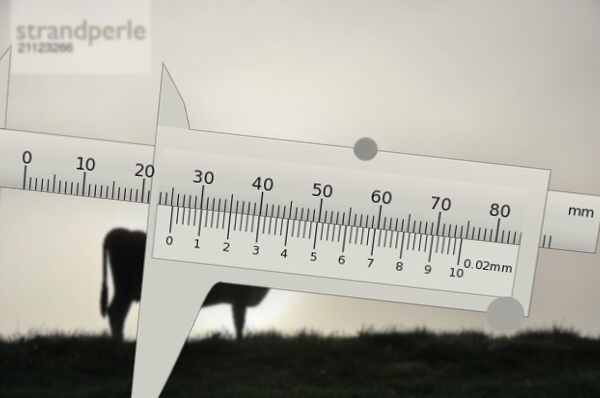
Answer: 25.2; mm
